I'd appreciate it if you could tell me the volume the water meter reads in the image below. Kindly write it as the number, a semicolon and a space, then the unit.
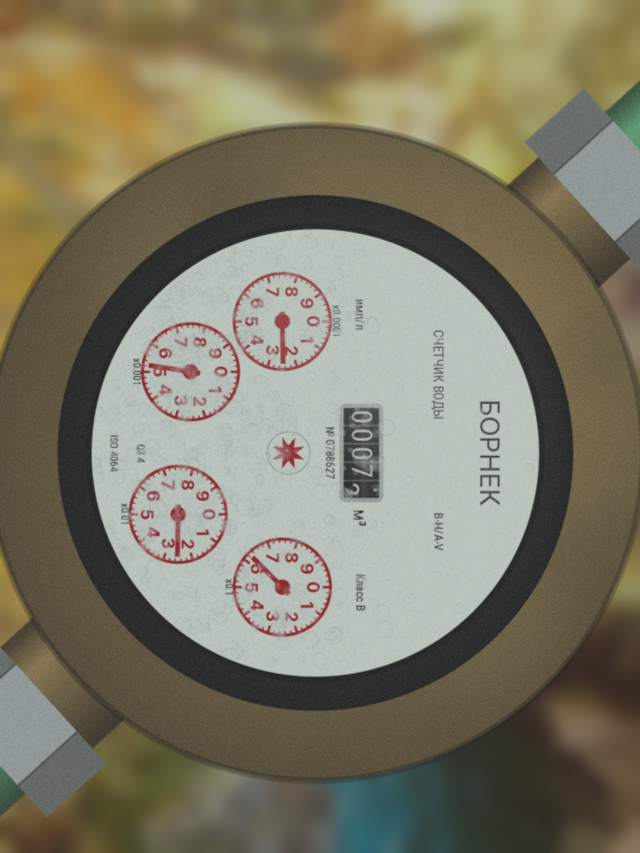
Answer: 71.6252; m³
